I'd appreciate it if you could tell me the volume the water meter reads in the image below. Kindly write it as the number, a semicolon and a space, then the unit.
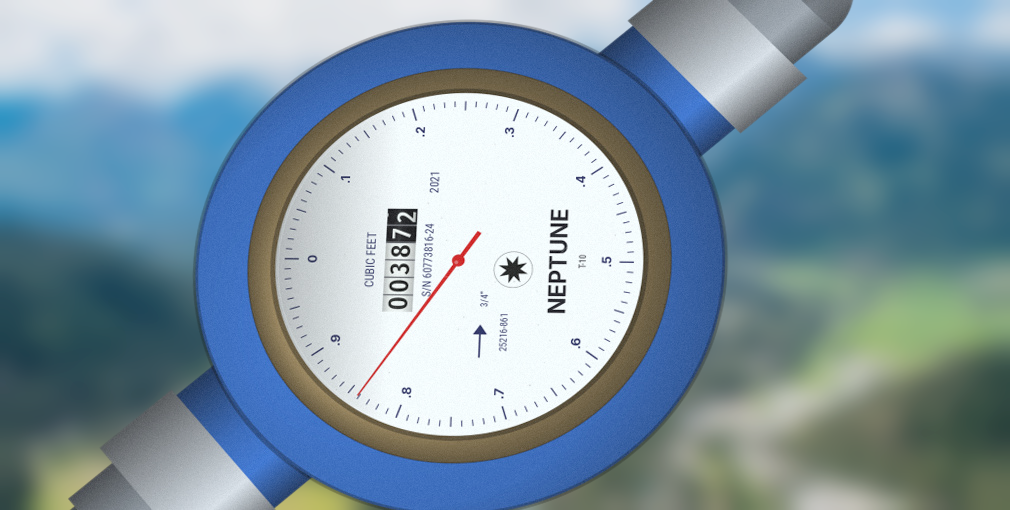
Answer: 3871.84; ft³
